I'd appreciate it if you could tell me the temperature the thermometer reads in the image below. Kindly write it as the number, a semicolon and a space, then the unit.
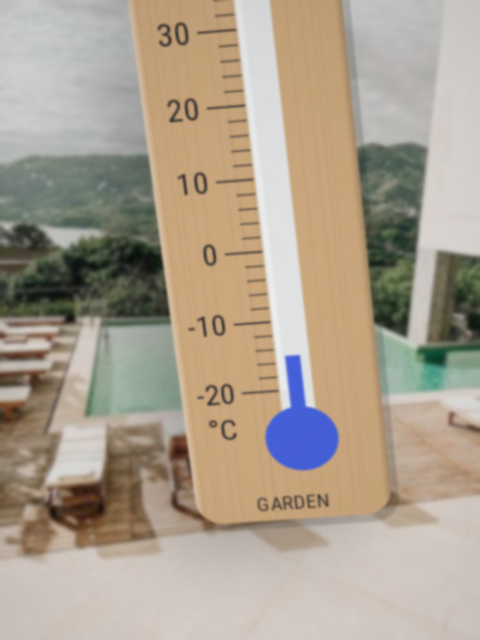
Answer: -15; °C
